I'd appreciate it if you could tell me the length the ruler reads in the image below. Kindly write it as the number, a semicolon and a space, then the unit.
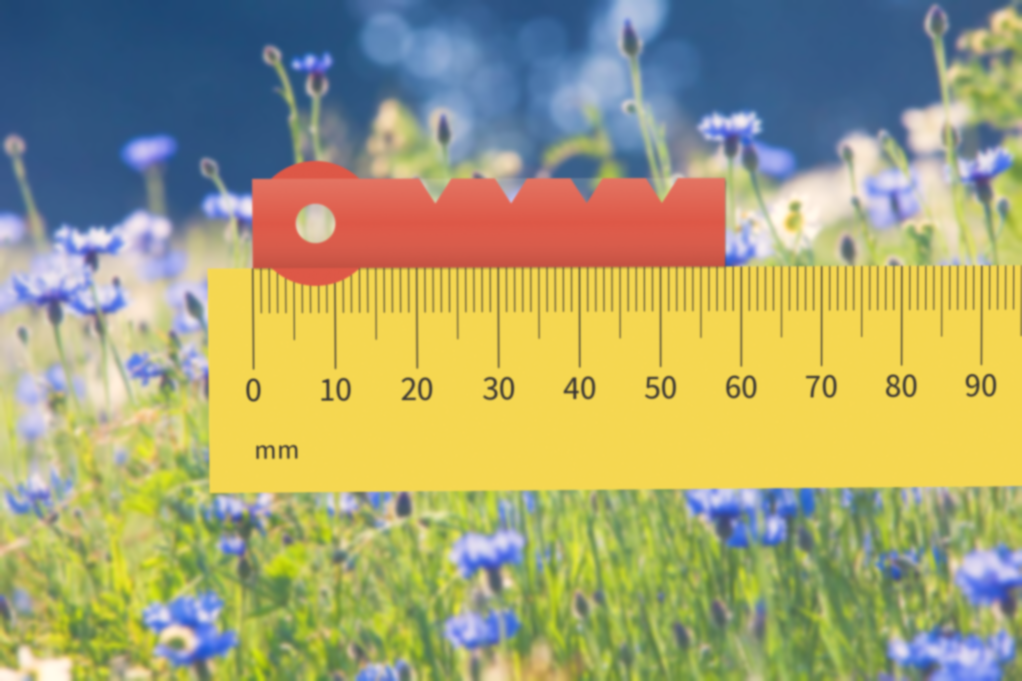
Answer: 58; mm
